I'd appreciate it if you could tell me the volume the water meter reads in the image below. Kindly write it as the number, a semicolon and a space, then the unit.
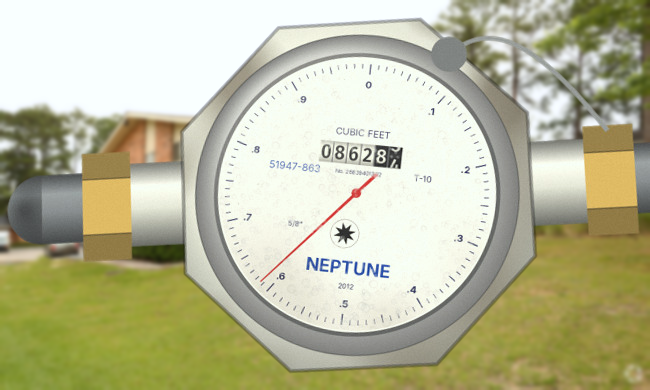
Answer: 86283.61; ft³
